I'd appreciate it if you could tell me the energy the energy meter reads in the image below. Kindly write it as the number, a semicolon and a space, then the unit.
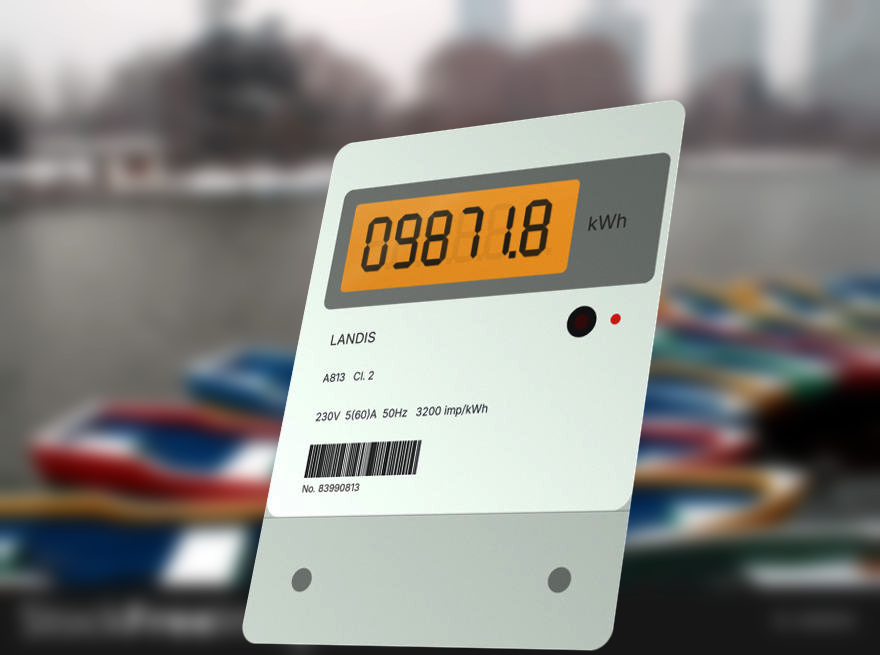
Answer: 9871.8; kWh
